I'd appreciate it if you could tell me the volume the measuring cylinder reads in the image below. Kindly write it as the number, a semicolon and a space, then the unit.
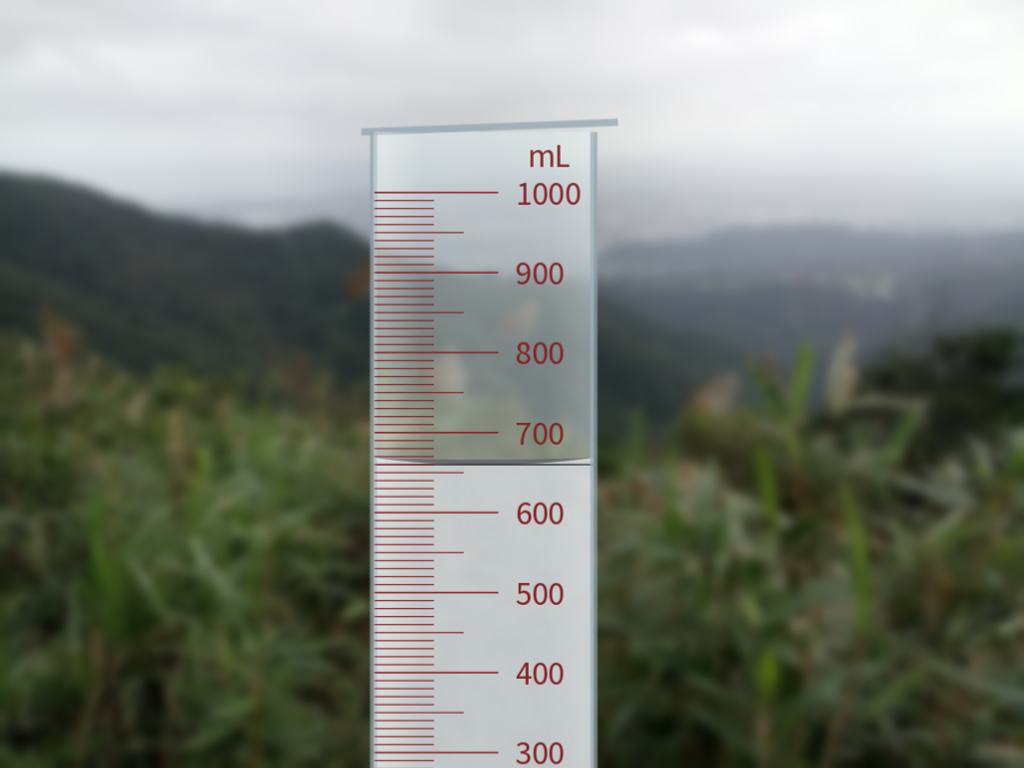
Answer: 660; mL
